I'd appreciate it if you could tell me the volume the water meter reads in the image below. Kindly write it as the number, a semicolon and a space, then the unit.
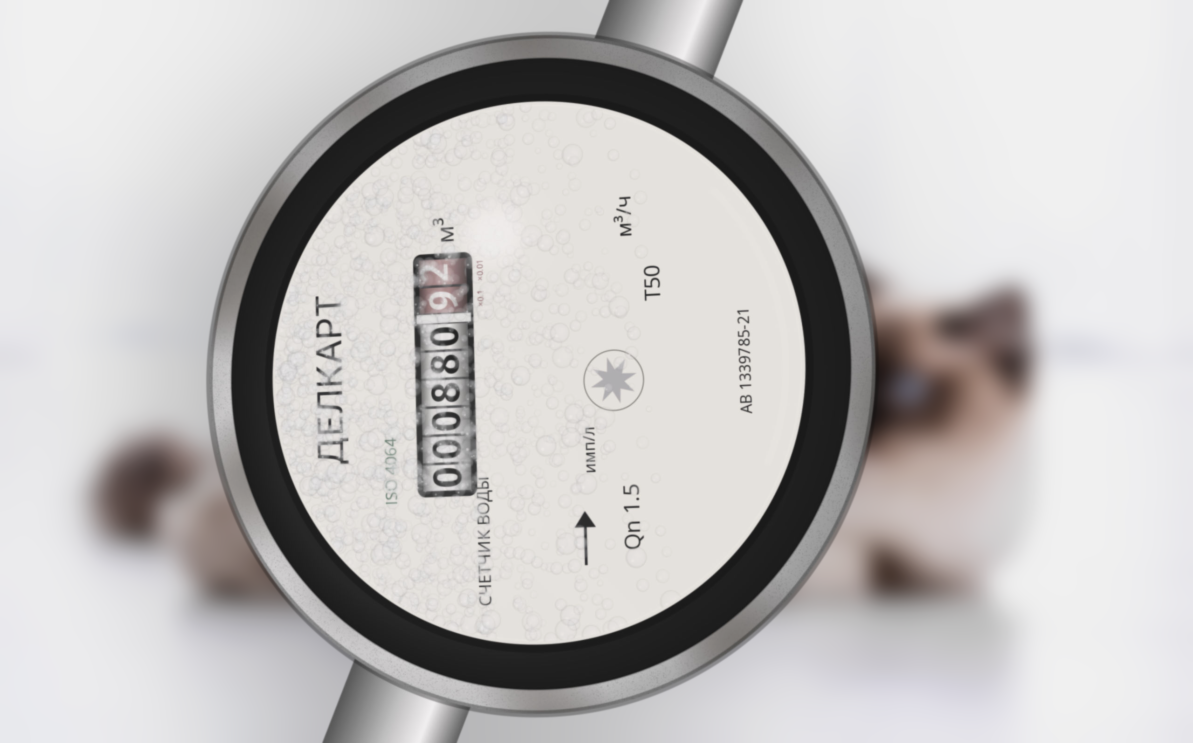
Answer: 880.92; m³
